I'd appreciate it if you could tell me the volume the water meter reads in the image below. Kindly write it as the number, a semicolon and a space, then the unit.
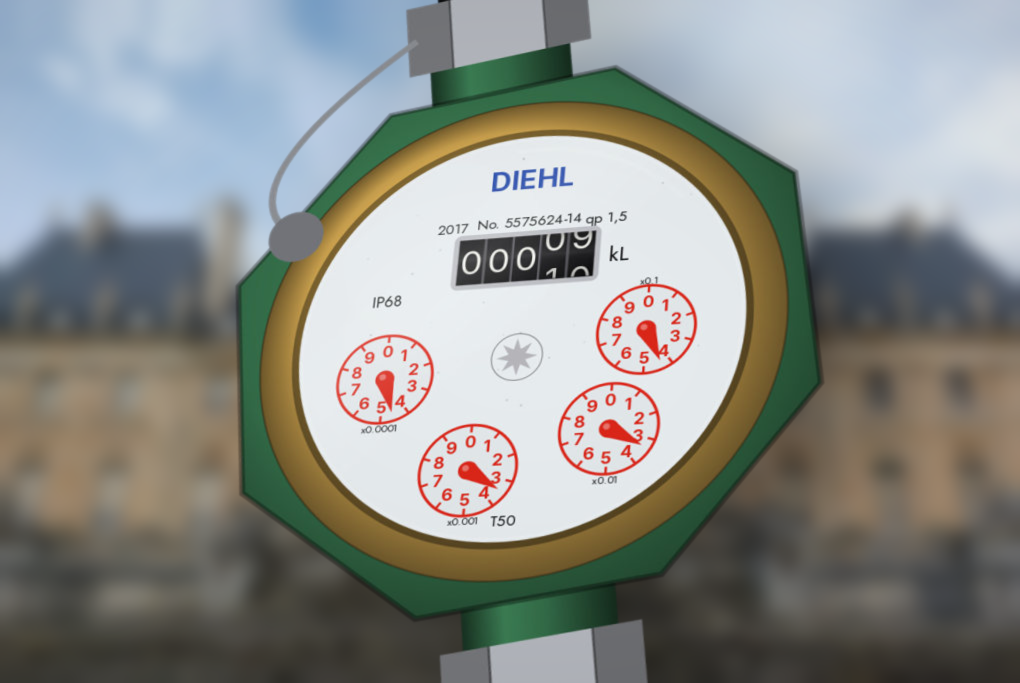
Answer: 9.4334; kL
